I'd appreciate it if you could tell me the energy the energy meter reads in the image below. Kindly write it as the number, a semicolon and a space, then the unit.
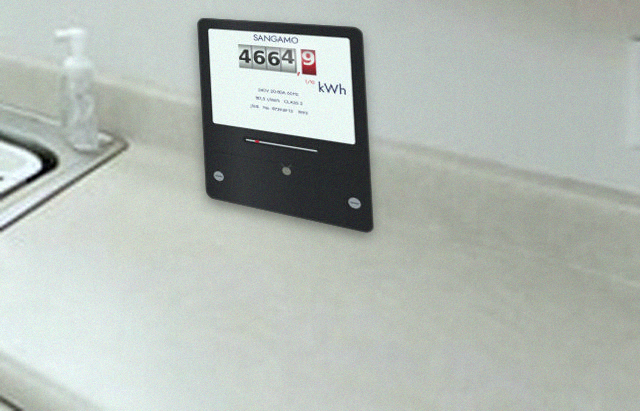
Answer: 4664.9; kWh
